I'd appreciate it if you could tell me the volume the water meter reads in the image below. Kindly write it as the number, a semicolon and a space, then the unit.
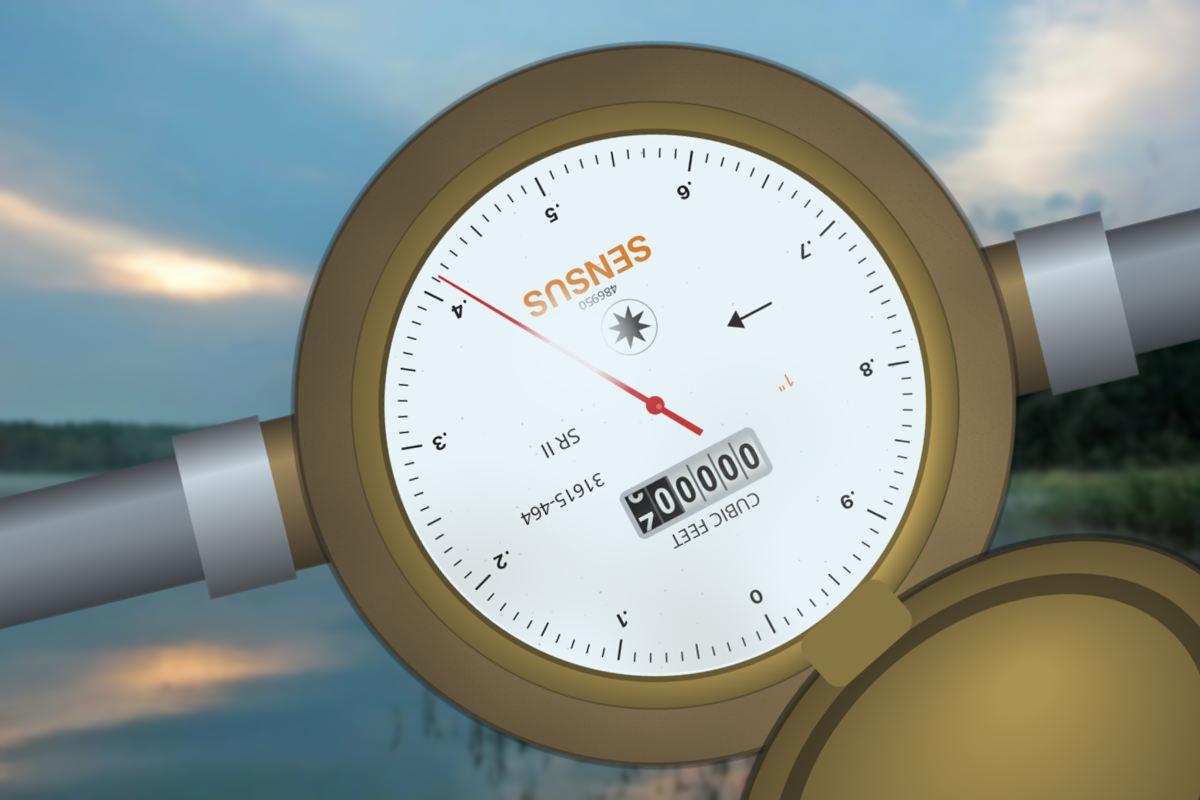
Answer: 2.41; ft³
